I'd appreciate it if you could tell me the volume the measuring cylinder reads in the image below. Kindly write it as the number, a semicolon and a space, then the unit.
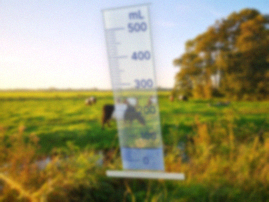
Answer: 50; mL
